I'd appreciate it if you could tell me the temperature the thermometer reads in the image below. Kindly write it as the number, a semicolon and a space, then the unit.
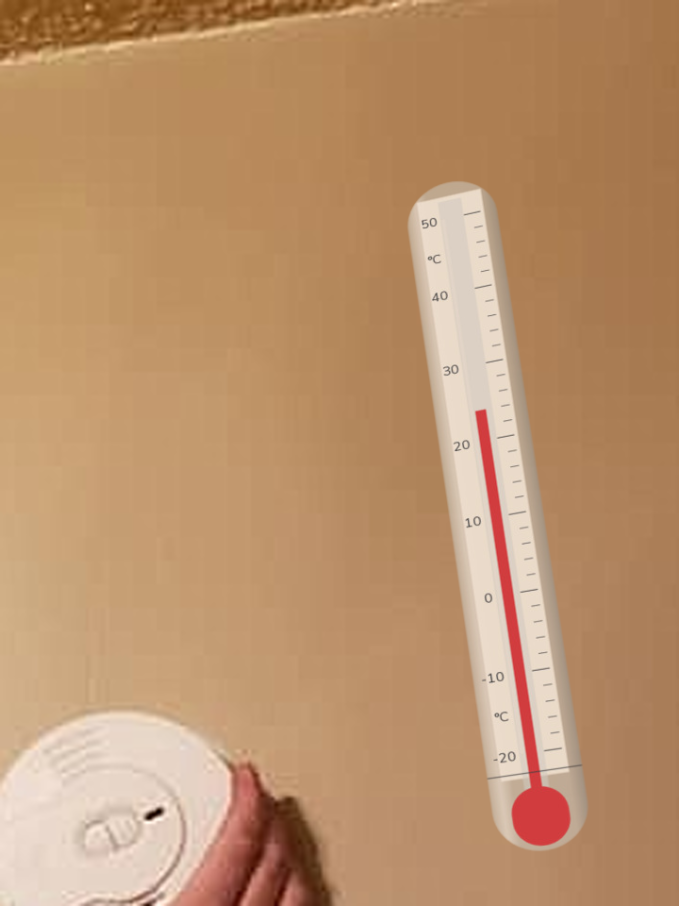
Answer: 24; °C
